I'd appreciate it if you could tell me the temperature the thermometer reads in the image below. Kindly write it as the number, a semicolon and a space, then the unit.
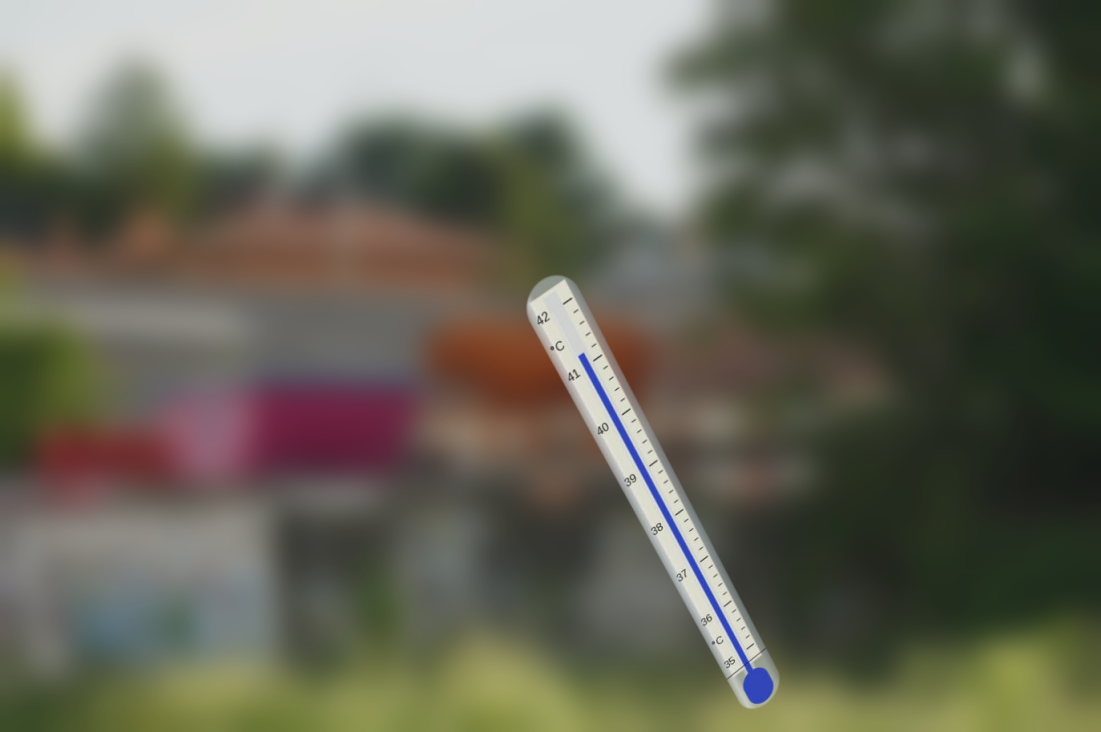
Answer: 41.2; °C
